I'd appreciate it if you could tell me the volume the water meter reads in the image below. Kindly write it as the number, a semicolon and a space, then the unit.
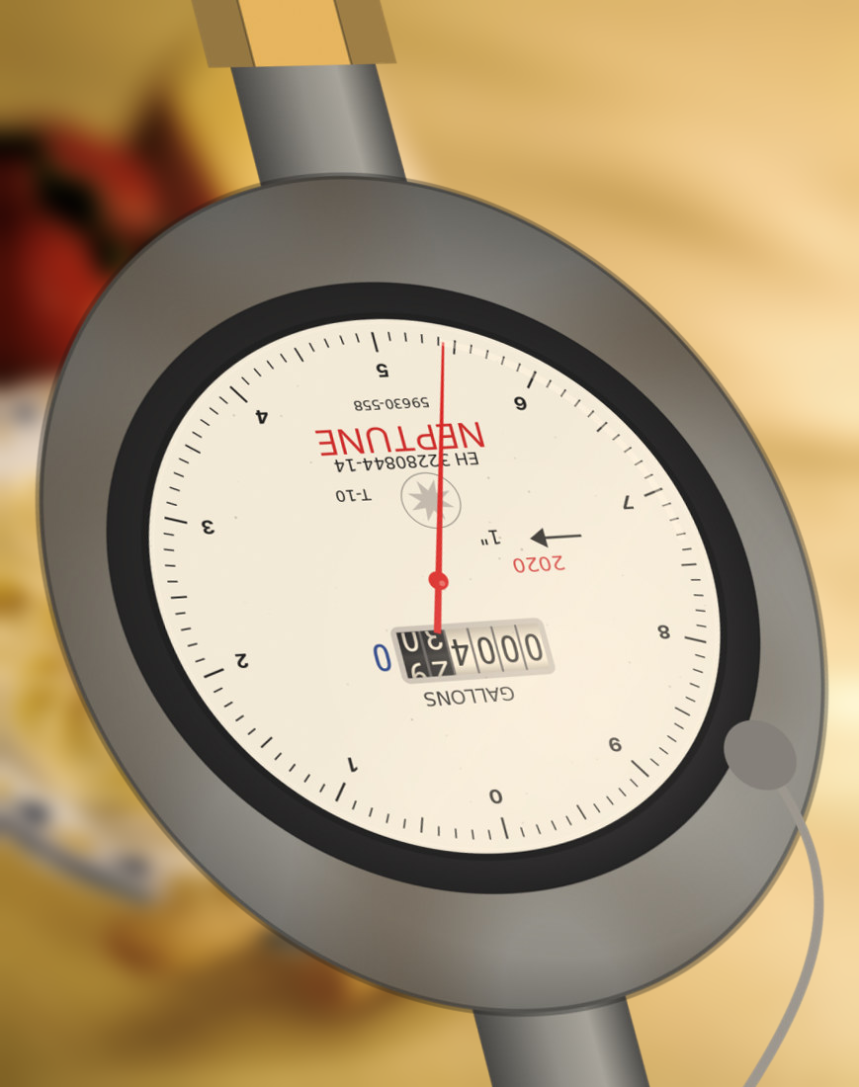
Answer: 4295.4; gal
